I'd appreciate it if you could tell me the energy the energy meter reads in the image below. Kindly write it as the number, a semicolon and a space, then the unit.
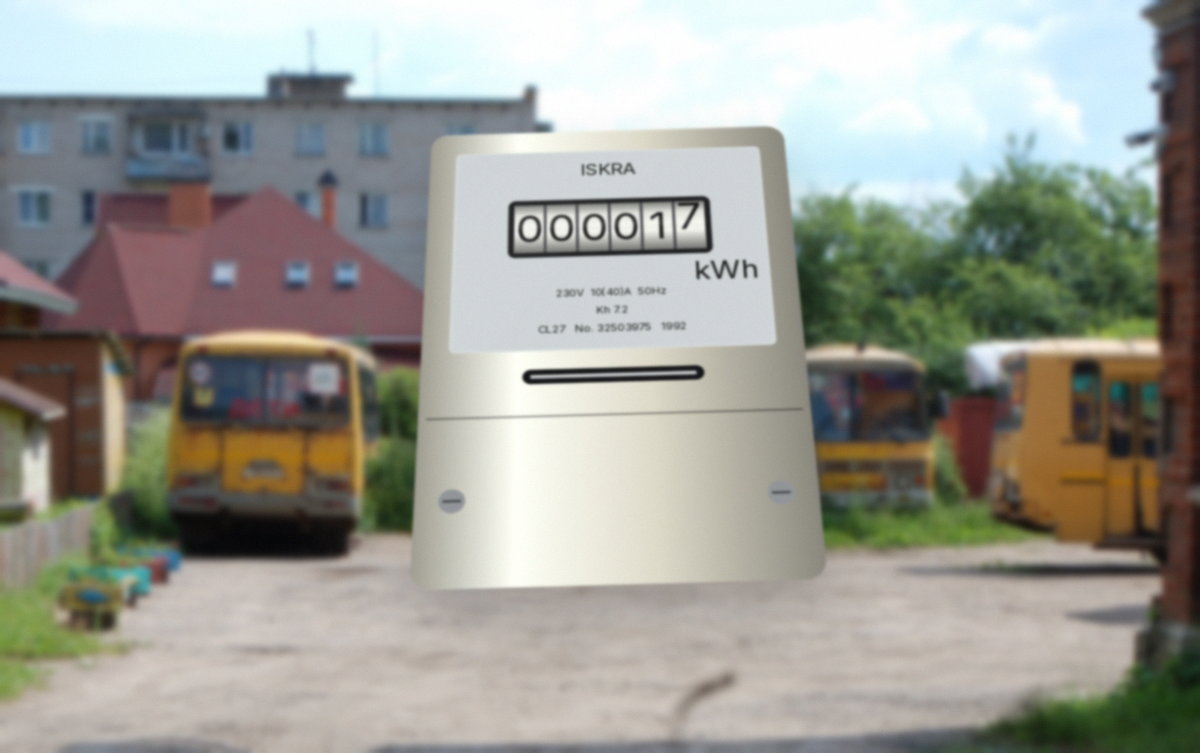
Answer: 17; kWh
